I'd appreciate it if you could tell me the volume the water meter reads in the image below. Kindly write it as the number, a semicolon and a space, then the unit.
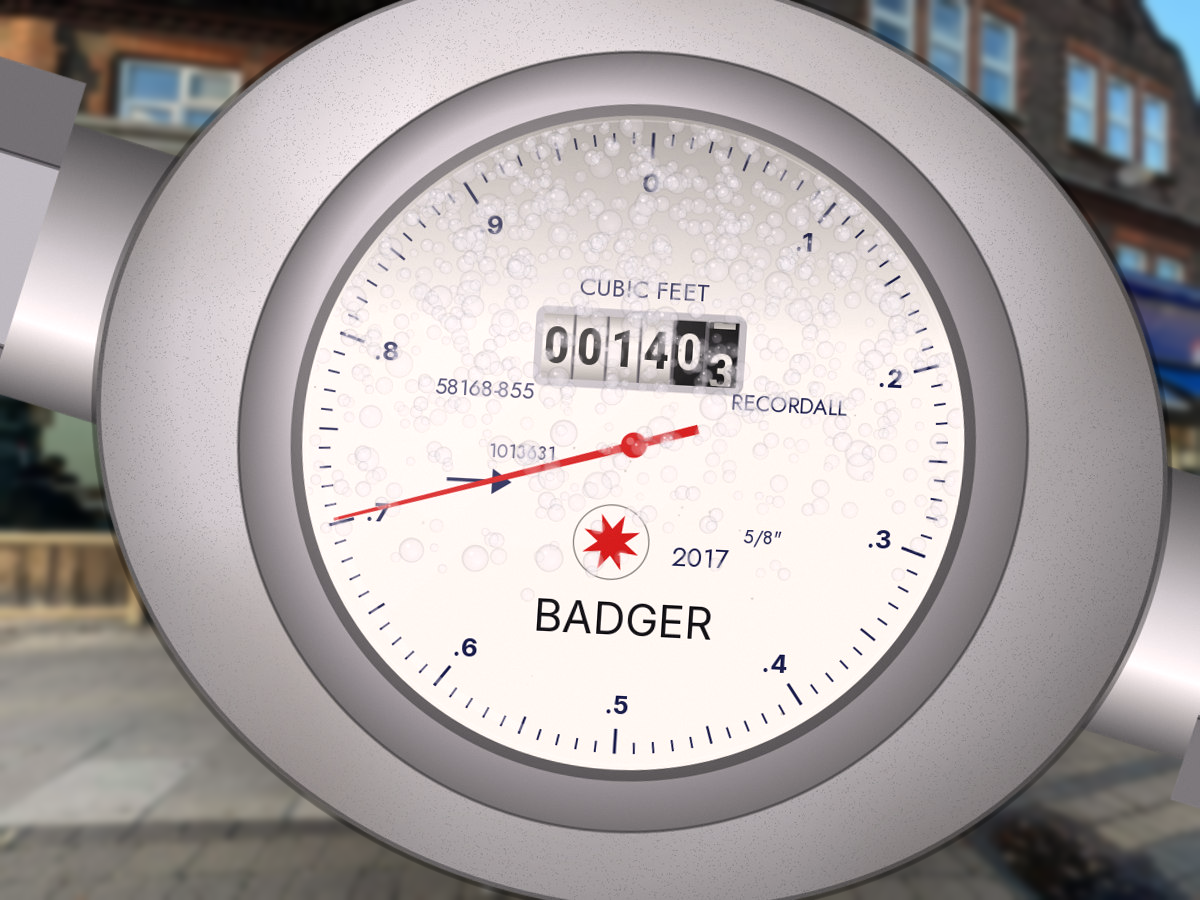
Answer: 1402.70; ft³
